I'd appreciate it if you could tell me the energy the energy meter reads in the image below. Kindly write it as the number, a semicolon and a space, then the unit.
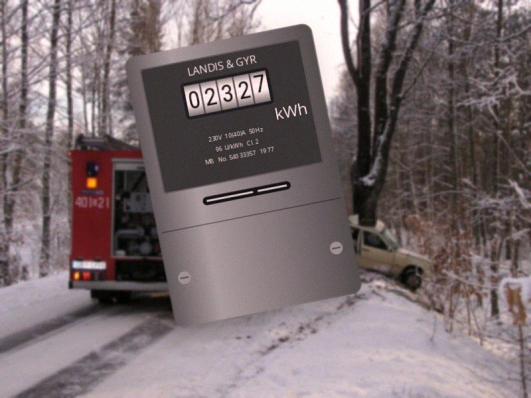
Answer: 2327; kWh
